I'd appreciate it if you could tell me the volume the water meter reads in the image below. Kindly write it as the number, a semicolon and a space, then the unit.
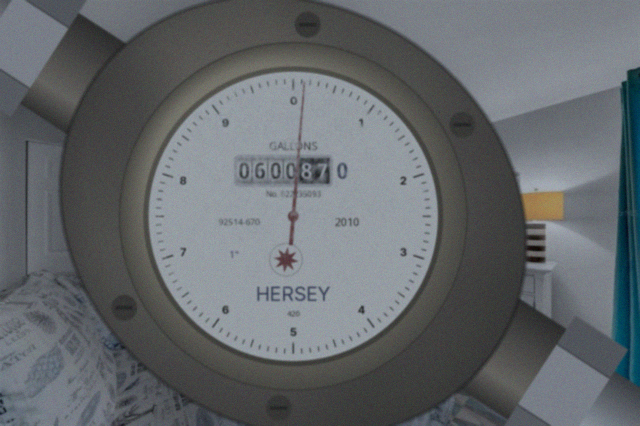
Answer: 600870.1; gal
